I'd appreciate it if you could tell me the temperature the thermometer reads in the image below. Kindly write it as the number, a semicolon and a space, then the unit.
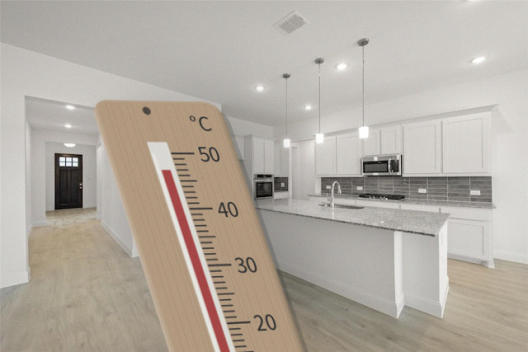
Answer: 47; °C
